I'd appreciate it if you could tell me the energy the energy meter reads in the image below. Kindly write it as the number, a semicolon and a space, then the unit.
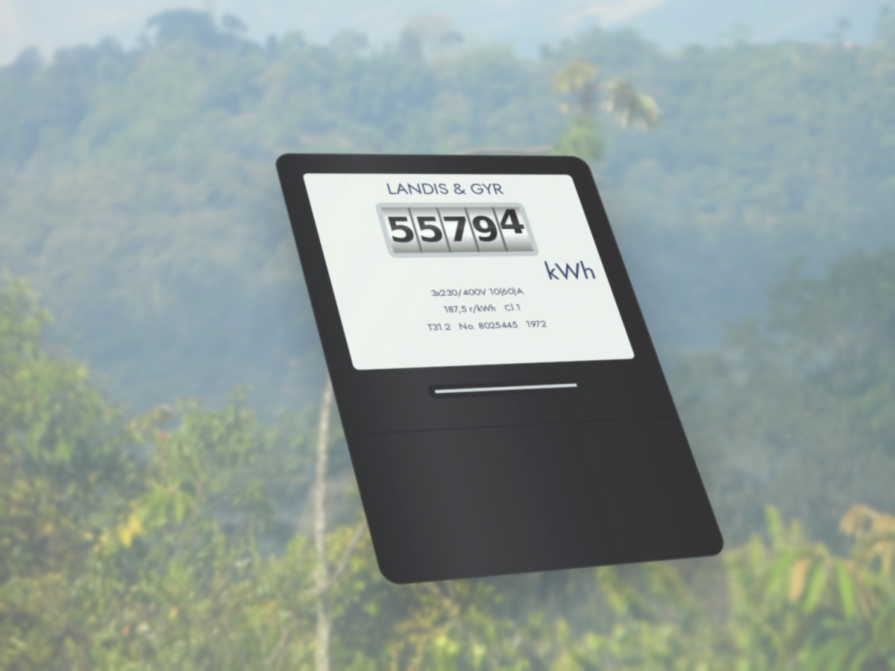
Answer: 55794; kWh
